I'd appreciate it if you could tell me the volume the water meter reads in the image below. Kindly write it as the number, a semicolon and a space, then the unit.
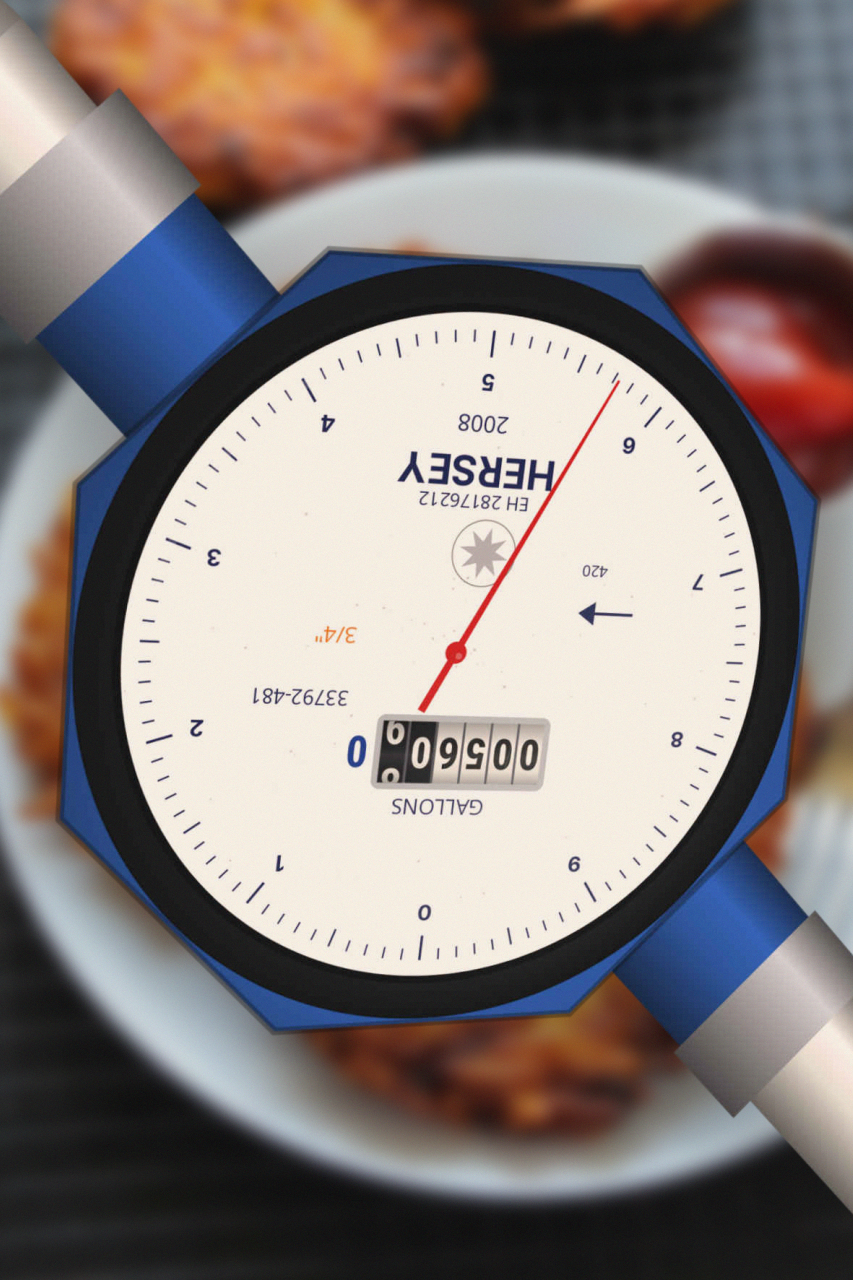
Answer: 56085.7; gal
